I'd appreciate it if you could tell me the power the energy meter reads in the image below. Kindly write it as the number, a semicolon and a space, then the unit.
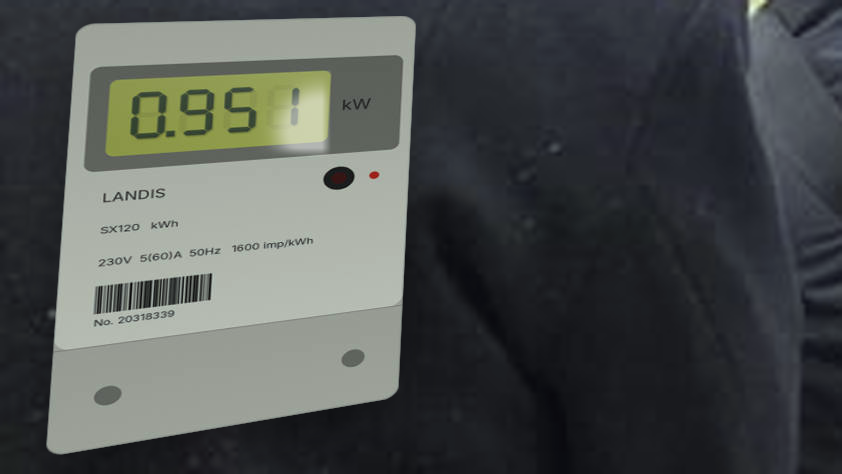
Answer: 0.951; kW
